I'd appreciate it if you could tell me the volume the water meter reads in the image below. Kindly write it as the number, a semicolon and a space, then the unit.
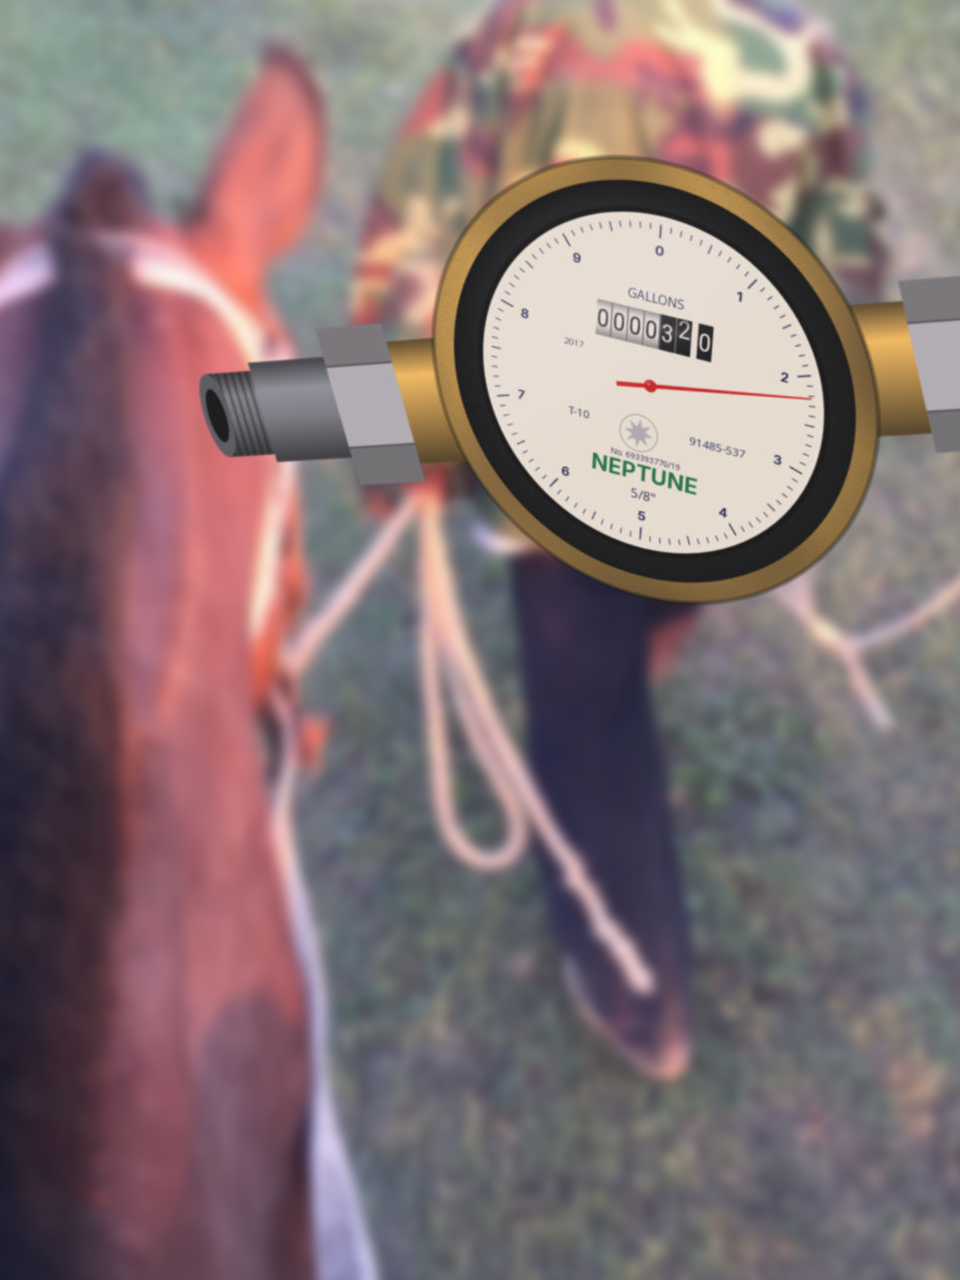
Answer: 322.2; gal
